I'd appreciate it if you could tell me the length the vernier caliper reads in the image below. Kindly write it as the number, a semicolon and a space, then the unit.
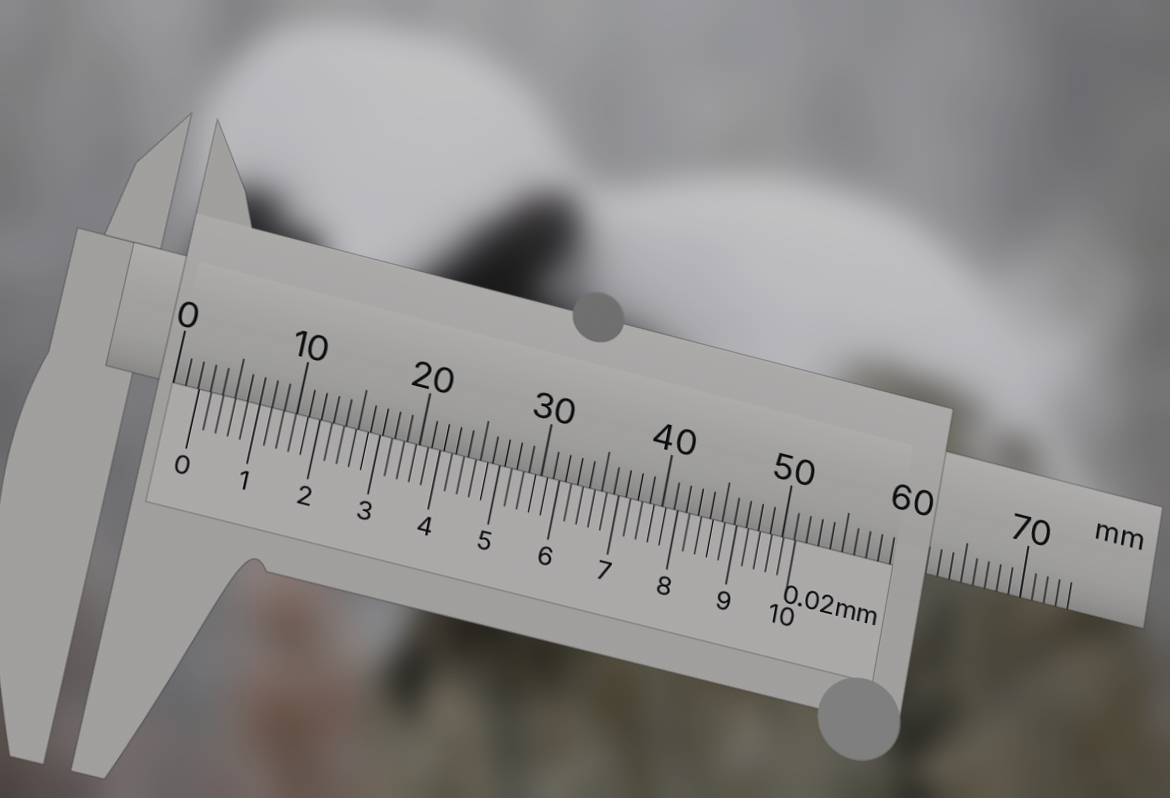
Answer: 2.1; mm
